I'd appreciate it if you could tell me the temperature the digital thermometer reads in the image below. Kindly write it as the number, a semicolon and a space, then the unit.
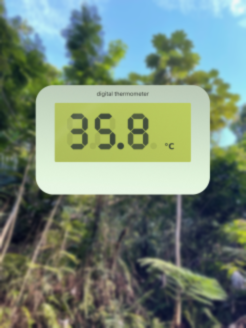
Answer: 35.8; °C
